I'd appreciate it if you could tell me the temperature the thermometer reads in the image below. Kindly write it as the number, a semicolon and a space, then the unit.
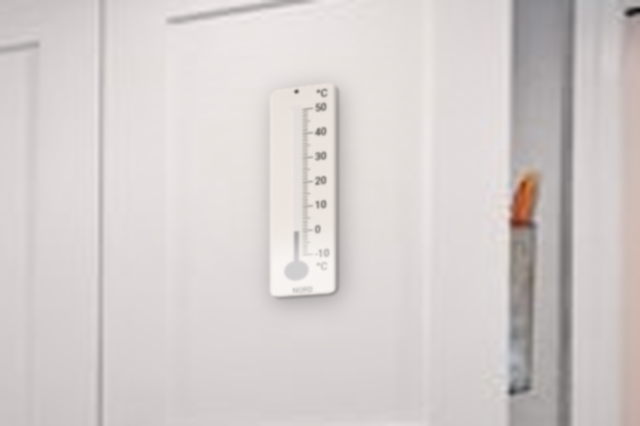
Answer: 0; °C
